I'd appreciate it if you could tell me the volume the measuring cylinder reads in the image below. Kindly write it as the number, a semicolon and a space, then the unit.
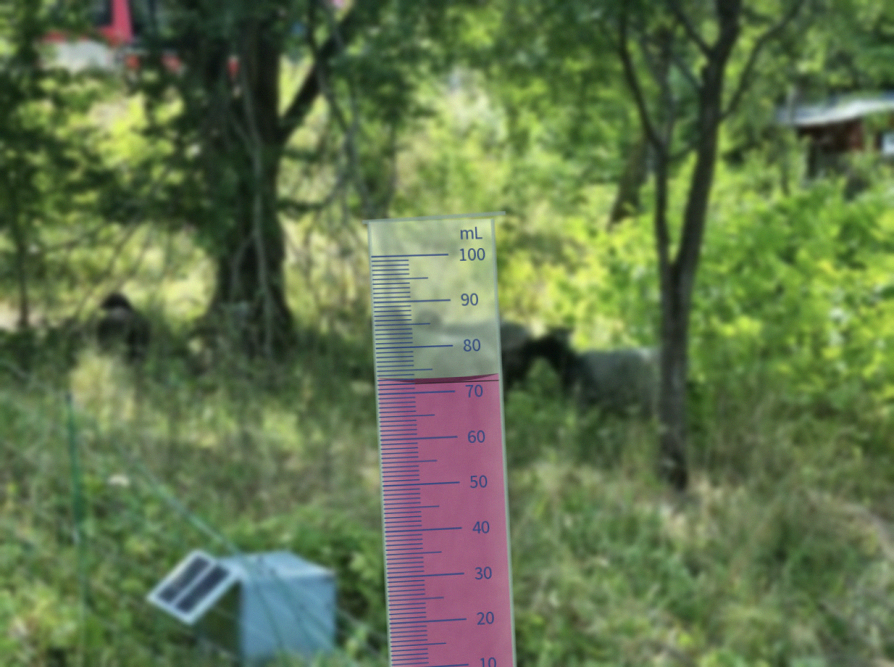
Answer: 72; mL
